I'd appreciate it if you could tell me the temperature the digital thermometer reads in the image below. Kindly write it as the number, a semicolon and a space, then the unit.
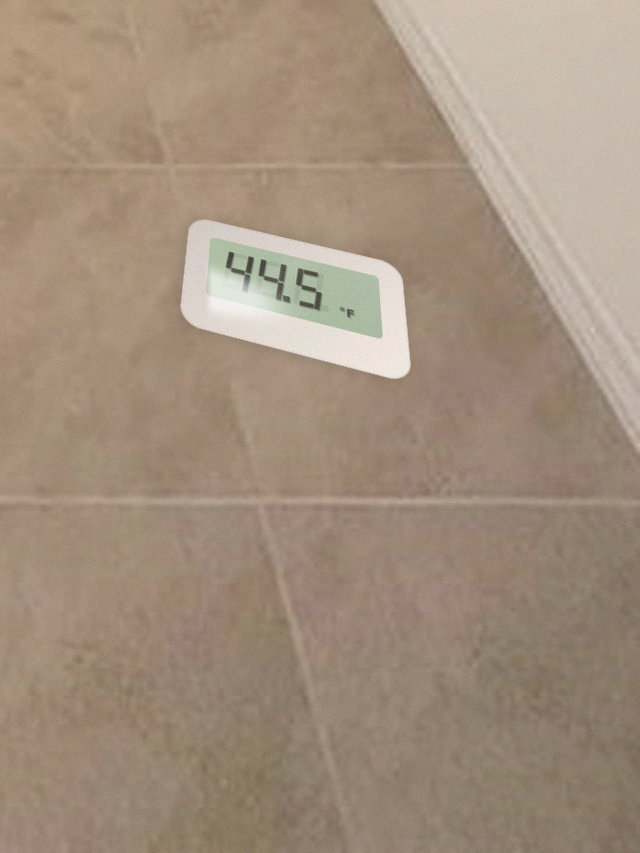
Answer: 44.5; °F
